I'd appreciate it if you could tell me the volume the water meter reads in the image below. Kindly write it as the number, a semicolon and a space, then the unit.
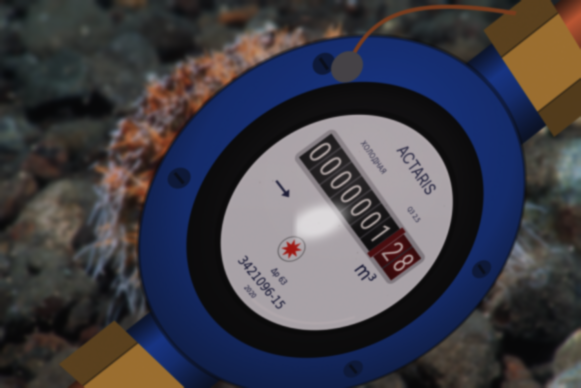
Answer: 1.28; m³
